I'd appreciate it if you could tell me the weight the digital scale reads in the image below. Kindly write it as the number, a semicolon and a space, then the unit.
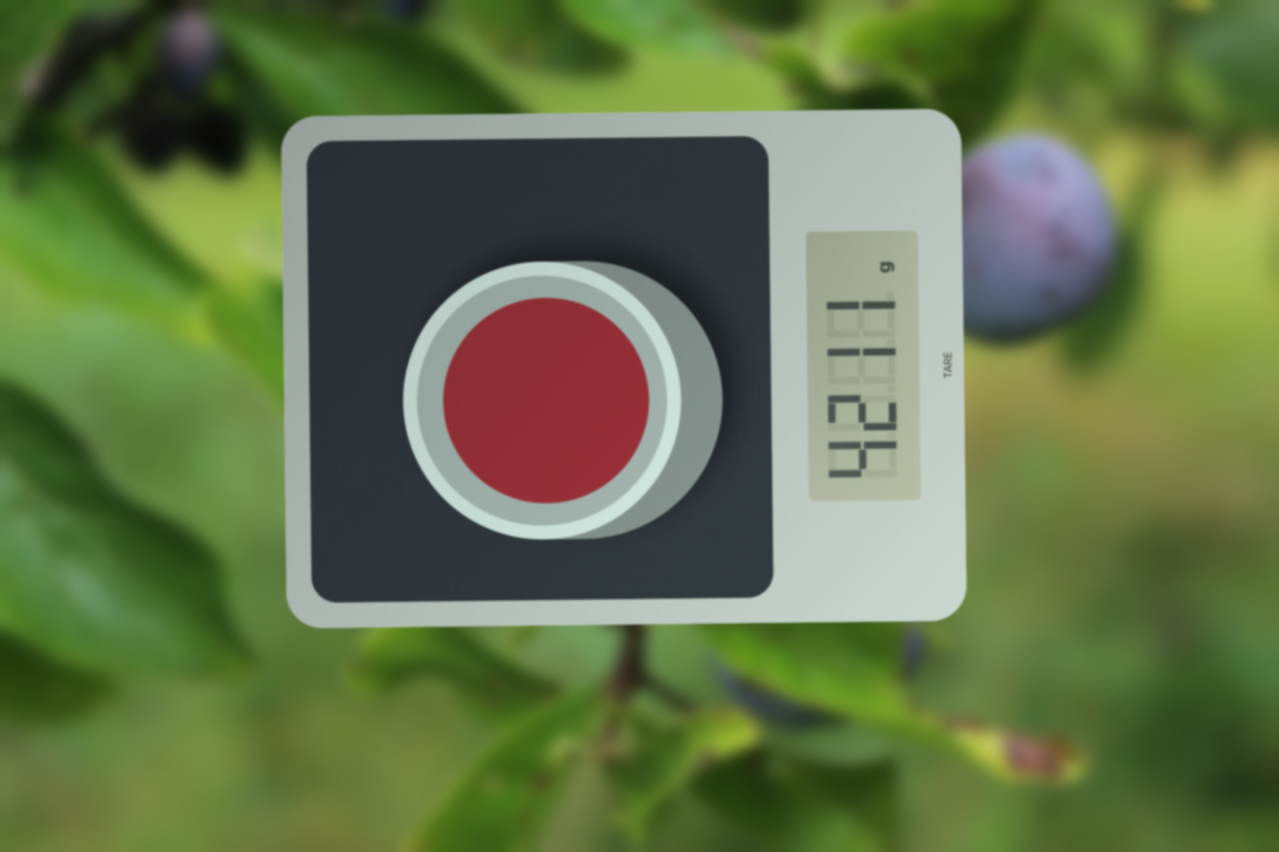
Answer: 4211; g
